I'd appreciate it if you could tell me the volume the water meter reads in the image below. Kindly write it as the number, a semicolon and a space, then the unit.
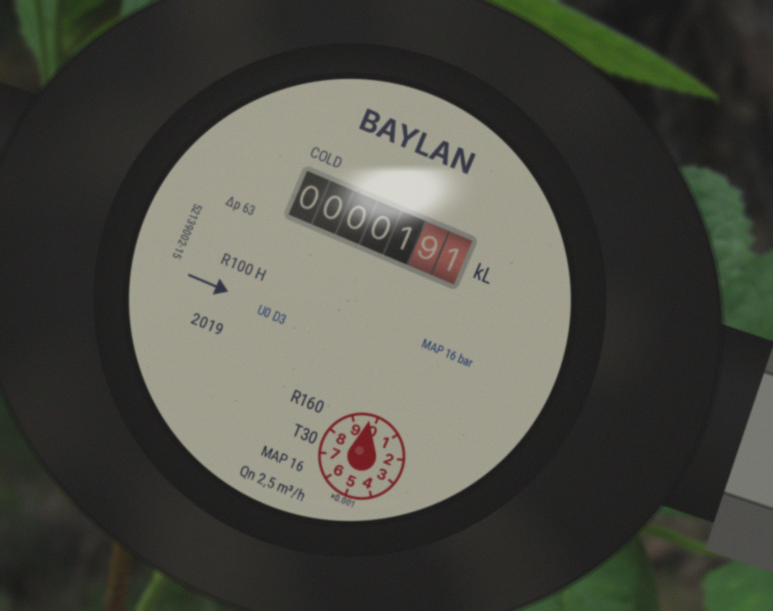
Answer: 1.909; kL
